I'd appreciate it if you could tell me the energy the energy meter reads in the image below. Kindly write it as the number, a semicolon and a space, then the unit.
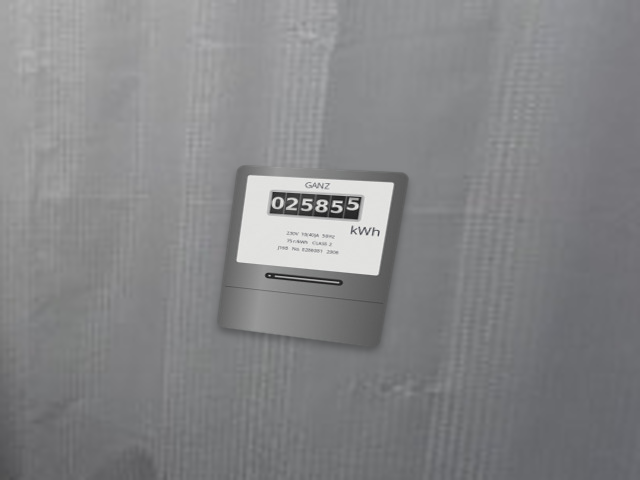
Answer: 25855; kWh
